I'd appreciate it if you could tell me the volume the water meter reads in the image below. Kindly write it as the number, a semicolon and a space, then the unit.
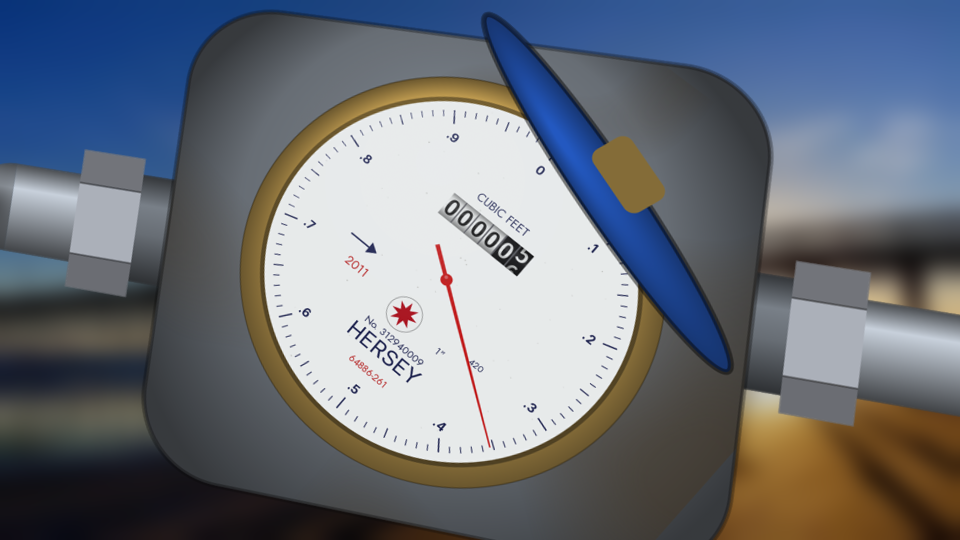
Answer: 5.35; ft³
